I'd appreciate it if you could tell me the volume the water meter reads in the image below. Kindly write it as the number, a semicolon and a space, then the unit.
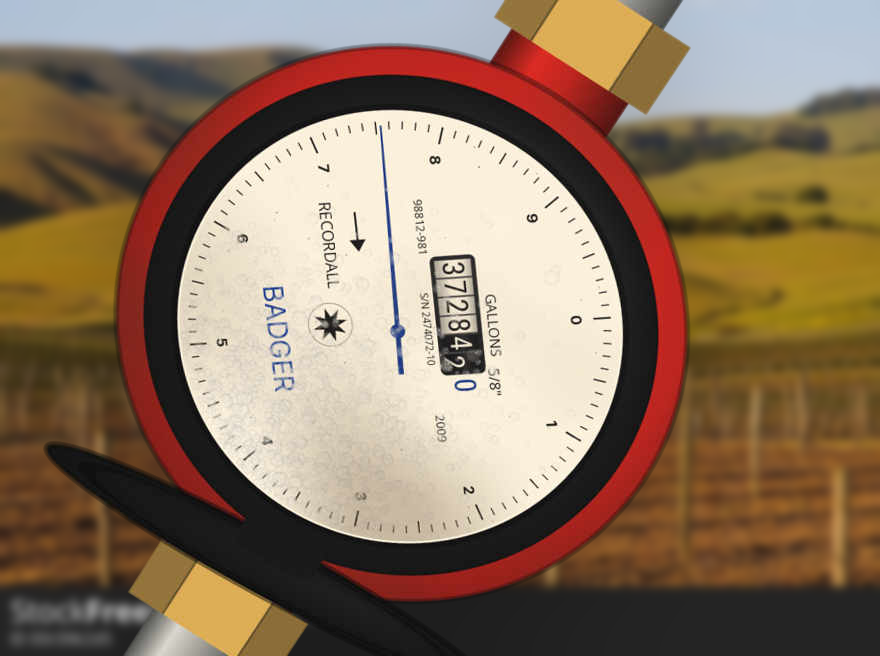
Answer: 3728417.5; gal
